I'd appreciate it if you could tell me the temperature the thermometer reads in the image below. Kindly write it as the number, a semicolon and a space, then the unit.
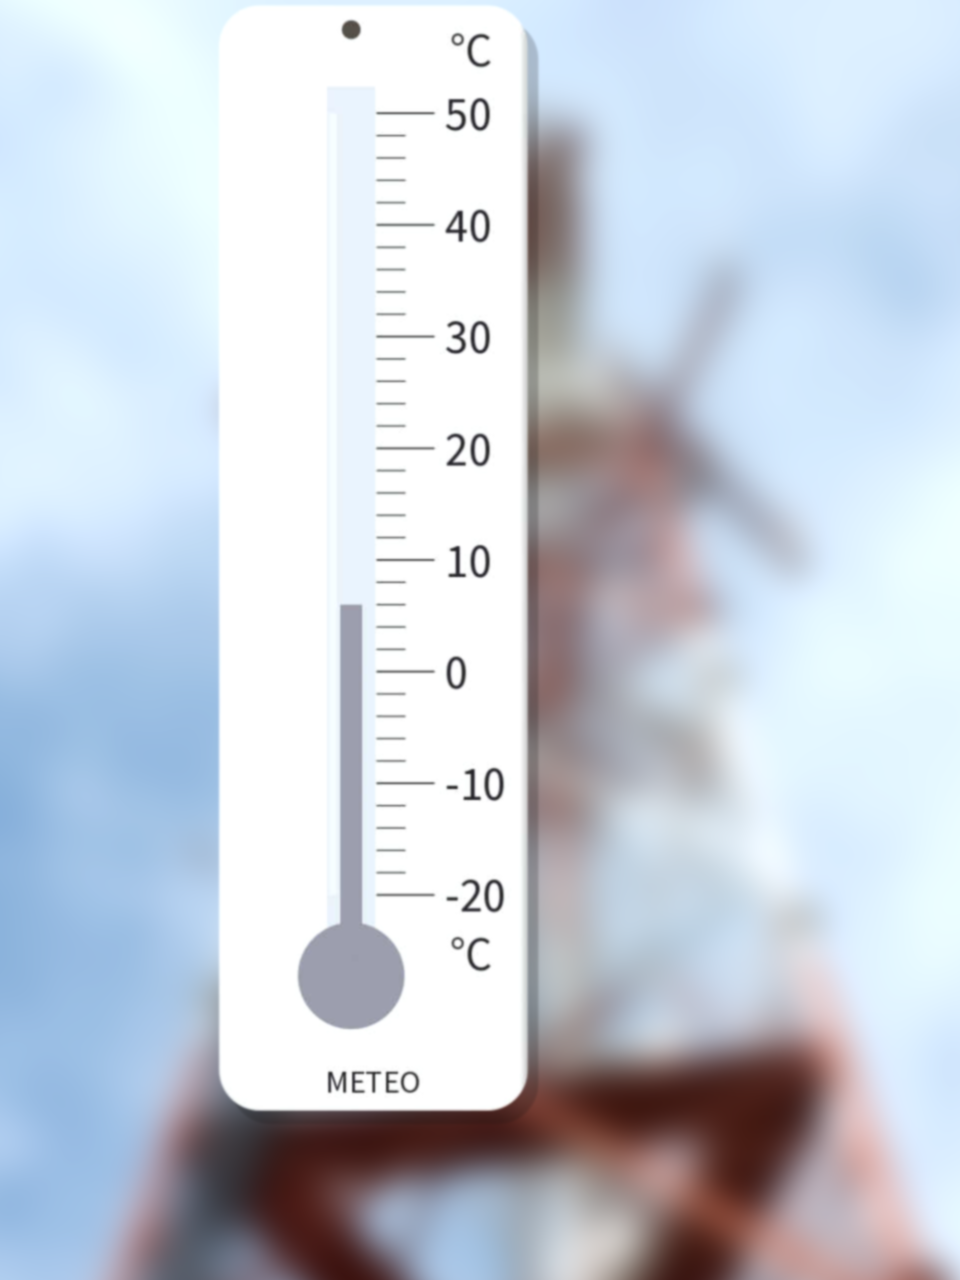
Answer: 6; °C
